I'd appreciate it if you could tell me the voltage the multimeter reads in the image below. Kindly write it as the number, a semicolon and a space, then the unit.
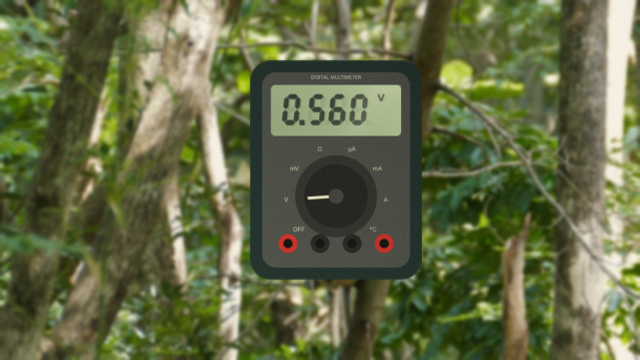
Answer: 0.560; V
